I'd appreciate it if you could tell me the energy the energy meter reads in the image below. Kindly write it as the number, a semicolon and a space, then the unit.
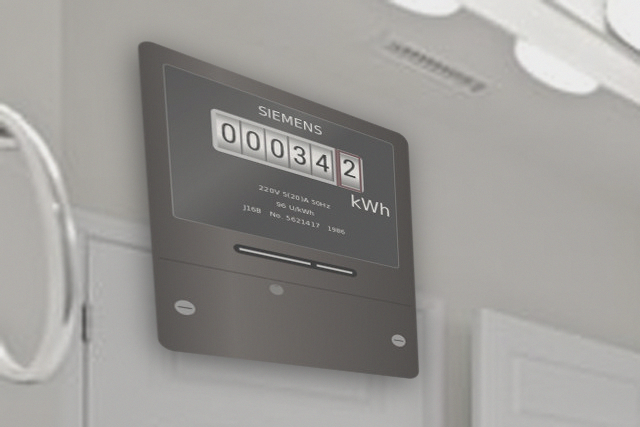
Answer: 34.2; kWh
